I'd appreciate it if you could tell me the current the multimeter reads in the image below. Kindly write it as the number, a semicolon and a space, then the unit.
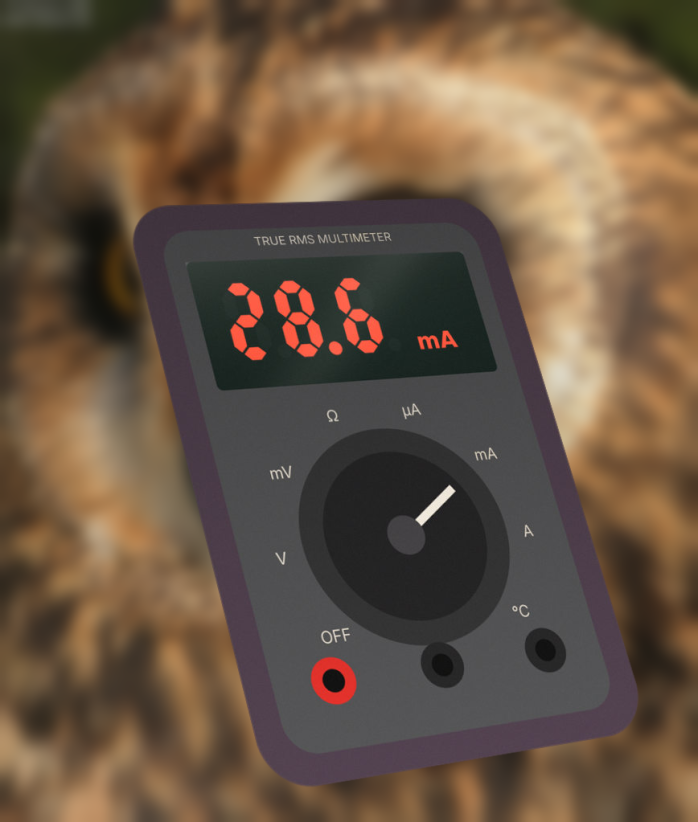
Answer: 28.6; mA
